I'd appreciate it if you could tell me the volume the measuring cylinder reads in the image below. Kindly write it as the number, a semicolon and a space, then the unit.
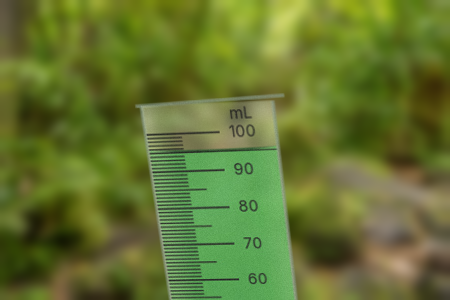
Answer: 95; mL
